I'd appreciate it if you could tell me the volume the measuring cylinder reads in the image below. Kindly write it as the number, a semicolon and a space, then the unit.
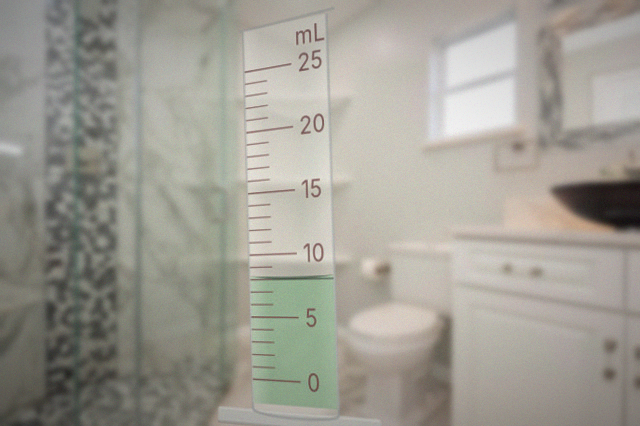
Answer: 8; mL
